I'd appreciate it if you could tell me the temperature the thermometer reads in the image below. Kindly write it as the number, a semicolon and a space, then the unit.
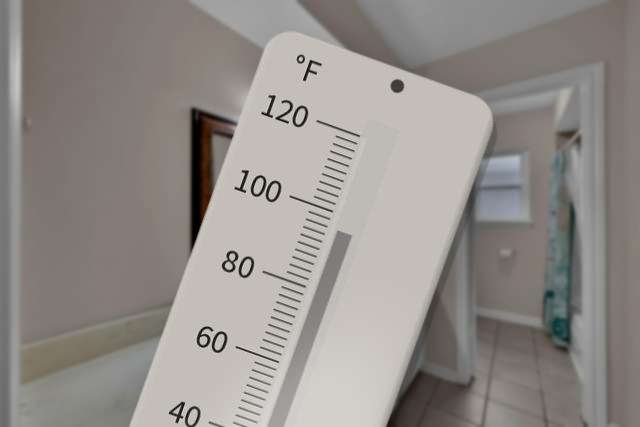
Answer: 96; °F
